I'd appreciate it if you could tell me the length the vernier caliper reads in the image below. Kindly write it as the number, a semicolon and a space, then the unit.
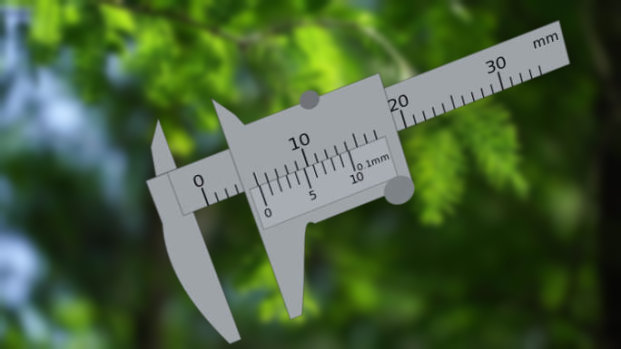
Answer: 5.1; mm
